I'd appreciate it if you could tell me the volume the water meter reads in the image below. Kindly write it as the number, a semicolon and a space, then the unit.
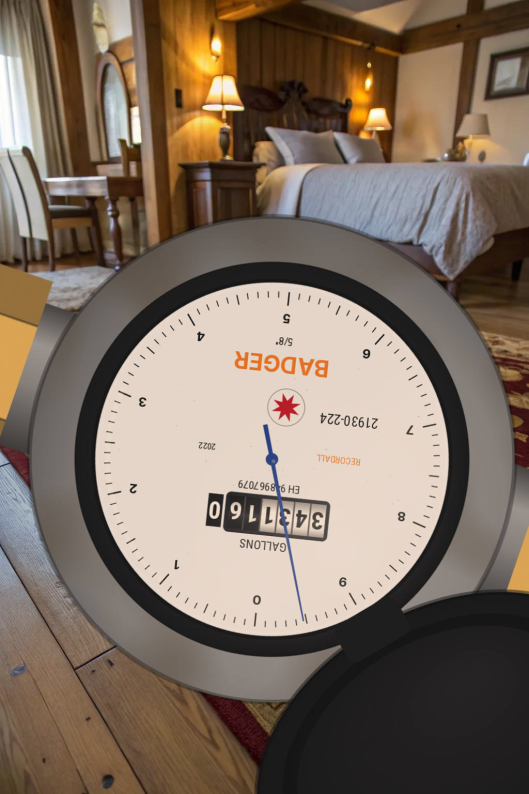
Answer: 3431159.5; gal
